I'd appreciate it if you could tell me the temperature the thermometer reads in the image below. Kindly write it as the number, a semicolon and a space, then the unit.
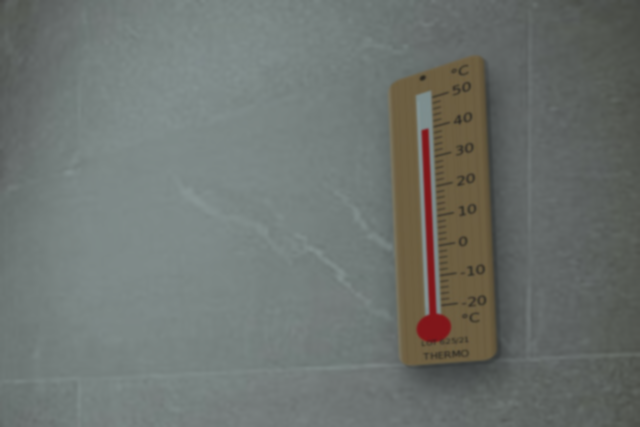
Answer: 40; °C
